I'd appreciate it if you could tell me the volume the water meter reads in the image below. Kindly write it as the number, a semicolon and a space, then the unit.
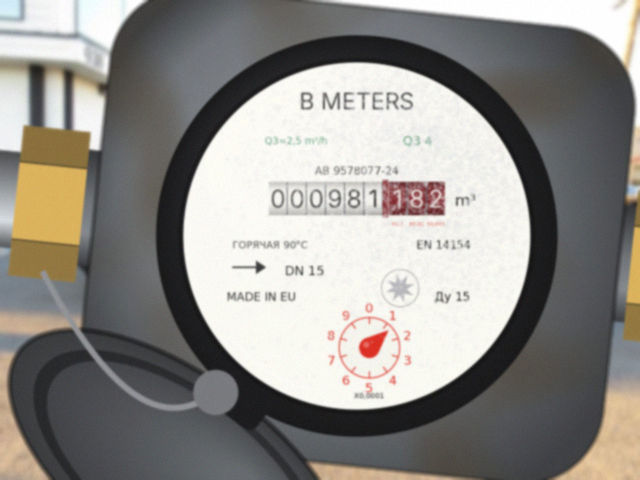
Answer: 981.1821; m³
